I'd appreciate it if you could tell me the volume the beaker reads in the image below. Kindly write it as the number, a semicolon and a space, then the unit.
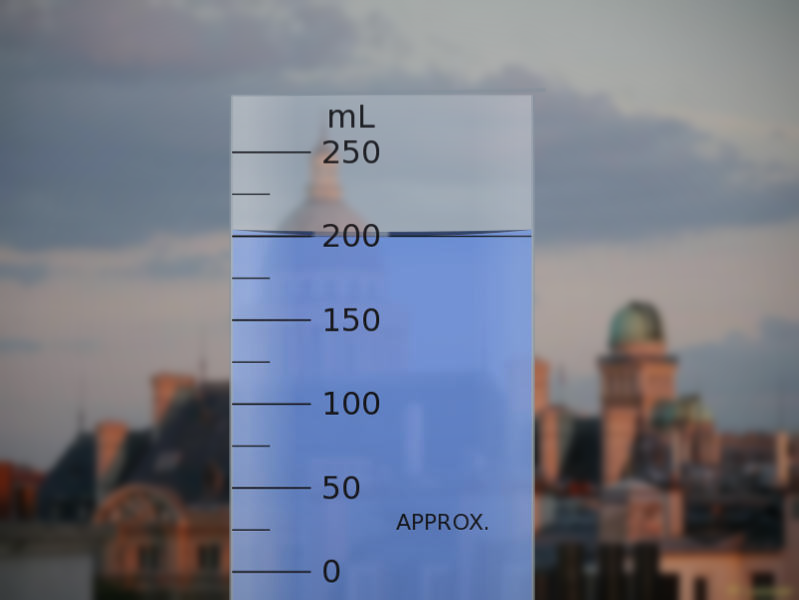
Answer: 200; mL
